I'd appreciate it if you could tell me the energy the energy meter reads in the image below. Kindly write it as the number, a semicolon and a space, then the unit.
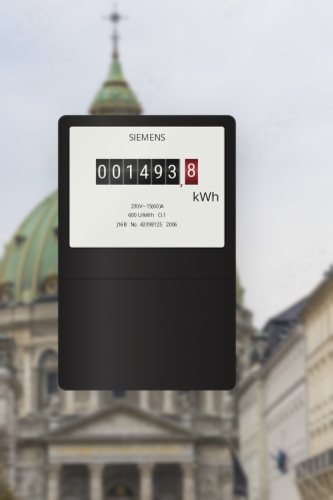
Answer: 1493.8; kWh
